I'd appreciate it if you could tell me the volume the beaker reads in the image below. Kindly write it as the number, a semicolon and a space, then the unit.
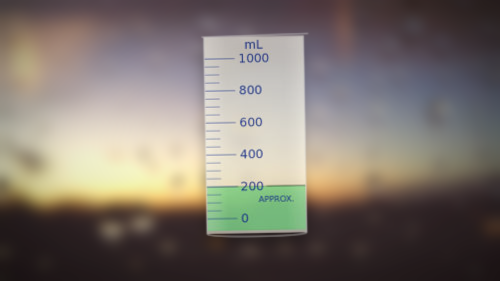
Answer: 200; mL
